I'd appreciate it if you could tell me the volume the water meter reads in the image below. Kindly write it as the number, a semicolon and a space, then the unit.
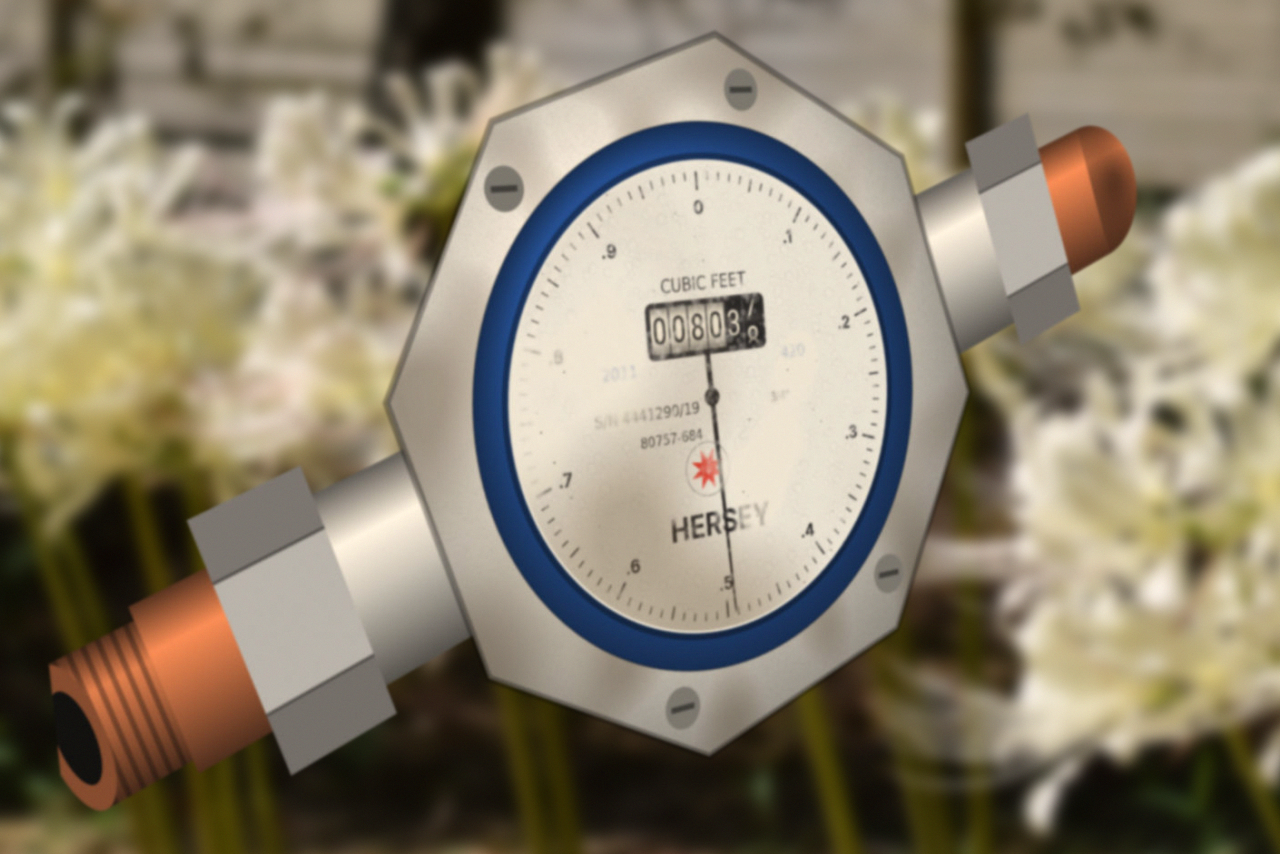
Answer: 8037.49; ft³
